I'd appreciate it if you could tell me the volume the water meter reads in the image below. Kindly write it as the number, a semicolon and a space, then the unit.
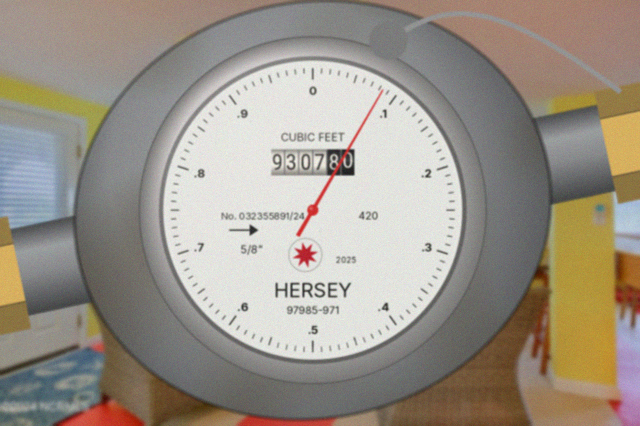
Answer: 930780.08; ft³
